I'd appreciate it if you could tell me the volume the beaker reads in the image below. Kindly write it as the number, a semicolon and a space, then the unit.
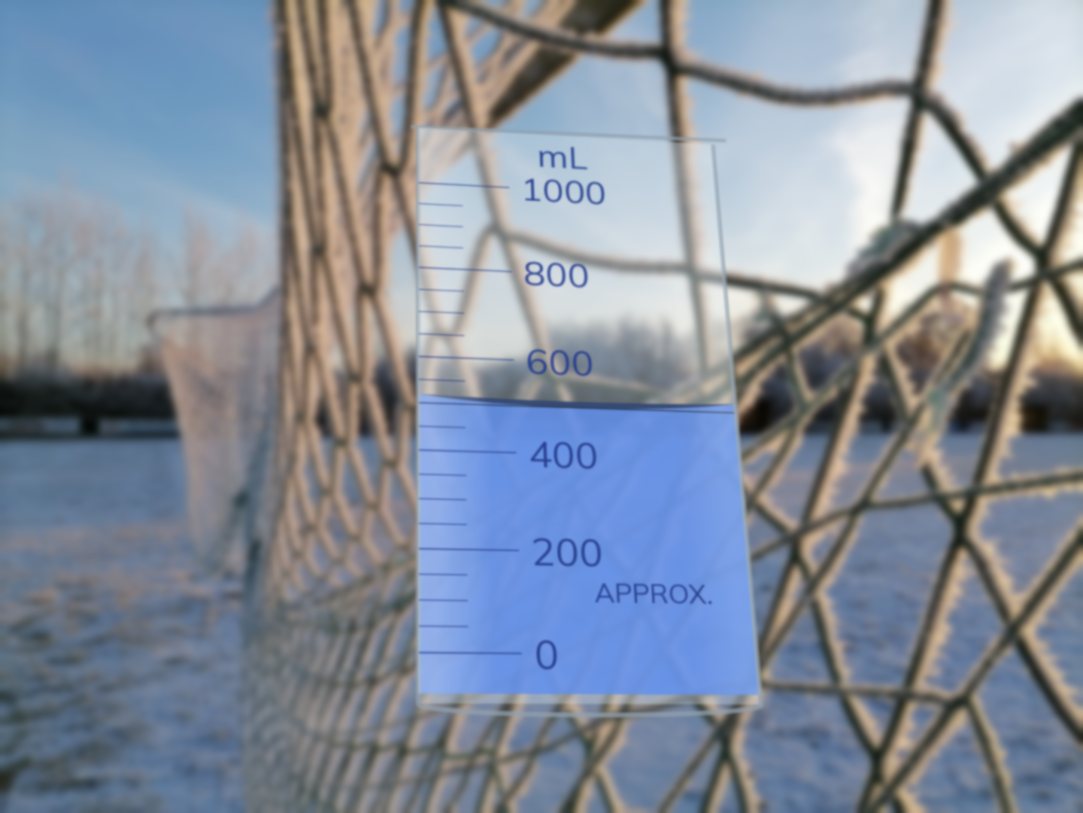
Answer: 500; mL
